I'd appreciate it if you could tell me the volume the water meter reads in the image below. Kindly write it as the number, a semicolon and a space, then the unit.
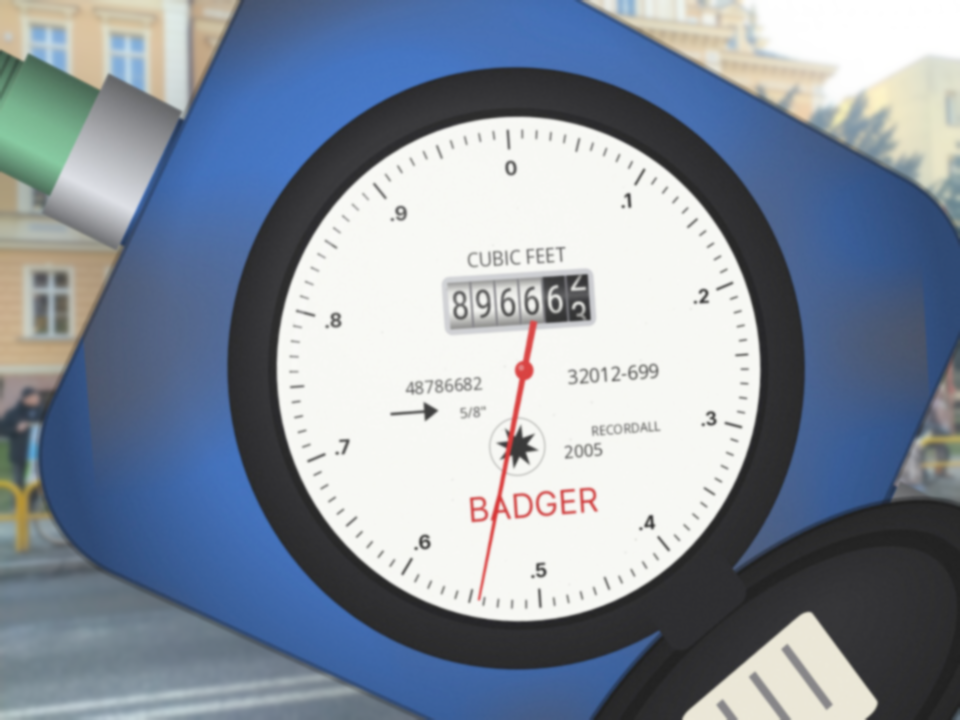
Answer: 896662.54; ft³
